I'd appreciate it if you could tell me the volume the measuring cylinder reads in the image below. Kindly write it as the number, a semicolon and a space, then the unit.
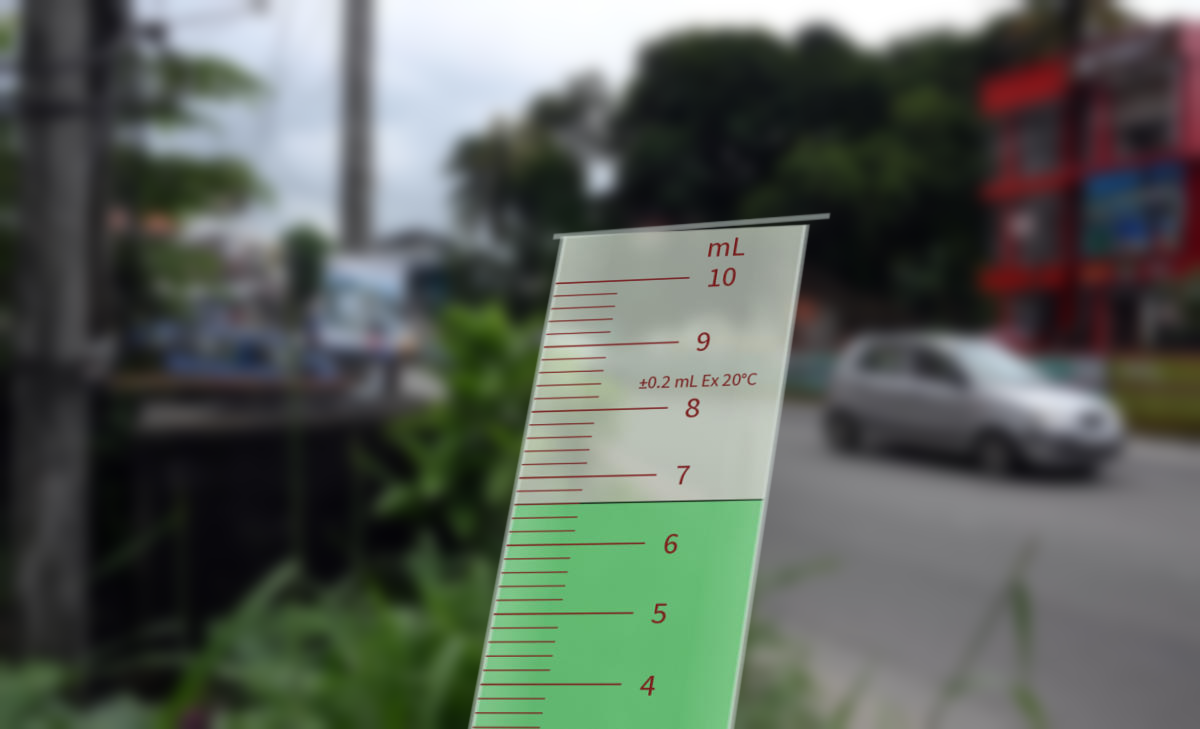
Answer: 6.6; mL
